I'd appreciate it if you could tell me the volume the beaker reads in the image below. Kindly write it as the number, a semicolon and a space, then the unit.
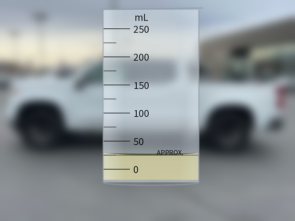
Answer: 25; mL
